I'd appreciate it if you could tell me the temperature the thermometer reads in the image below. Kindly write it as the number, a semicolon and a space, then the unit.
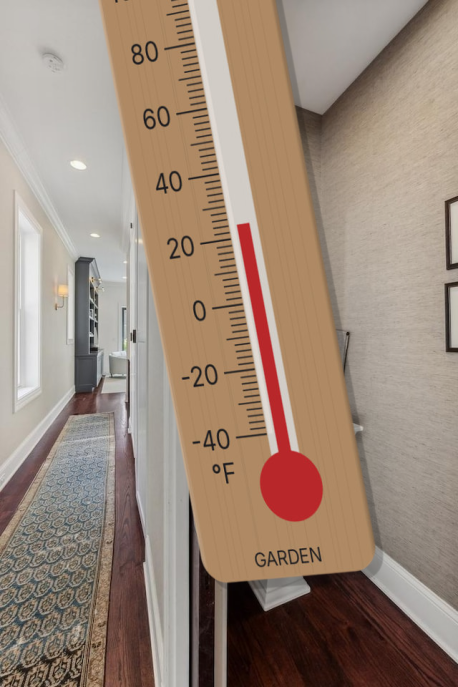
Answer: 24; °F
